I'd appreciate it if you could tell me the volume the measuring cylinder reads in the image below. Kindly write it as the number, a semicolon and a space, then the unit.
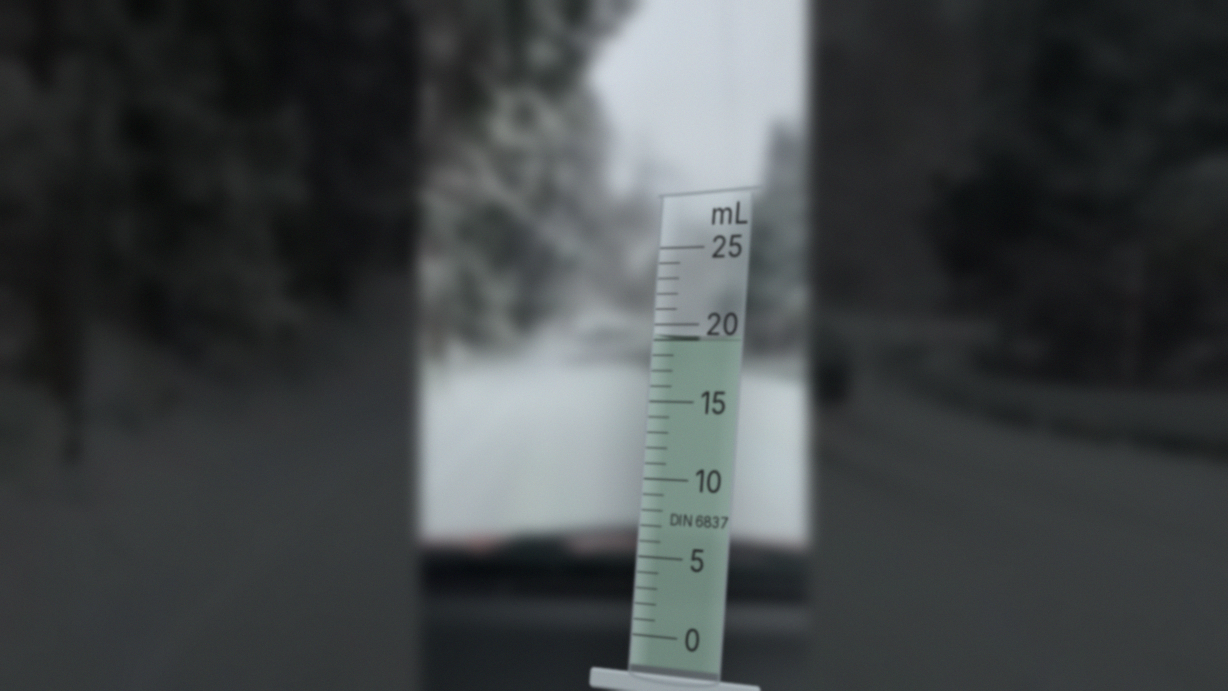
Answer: 19; mL
